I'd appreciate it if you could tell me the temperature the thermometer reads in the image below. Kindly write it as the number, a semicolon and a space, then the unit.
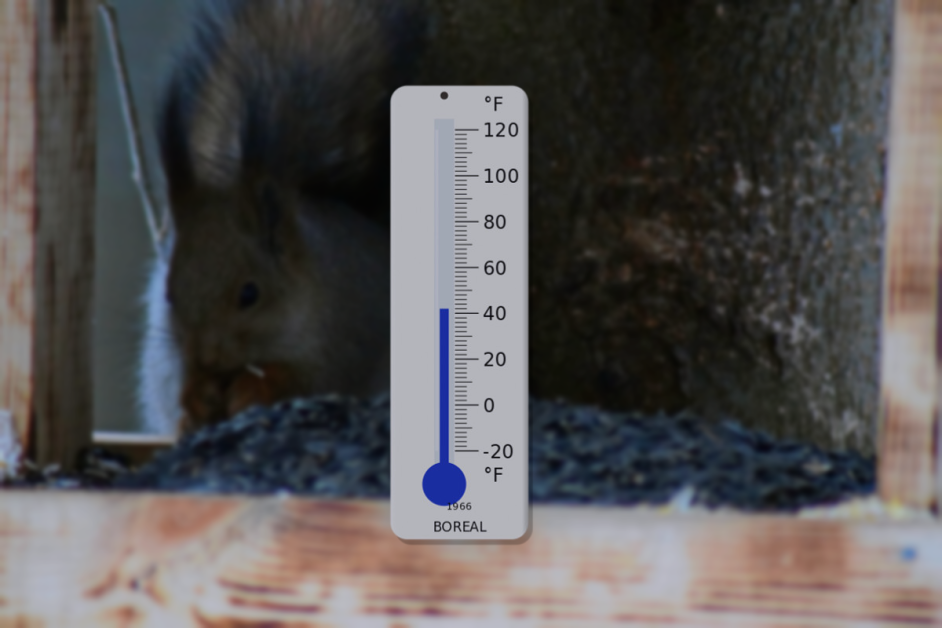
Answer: 42; °F
